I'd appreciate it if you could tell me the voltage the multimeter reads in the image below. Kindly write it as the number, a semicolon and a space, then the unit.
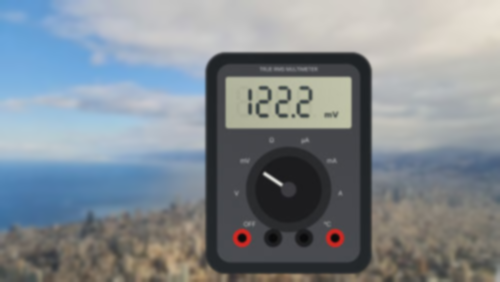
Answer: 122.2; mV
